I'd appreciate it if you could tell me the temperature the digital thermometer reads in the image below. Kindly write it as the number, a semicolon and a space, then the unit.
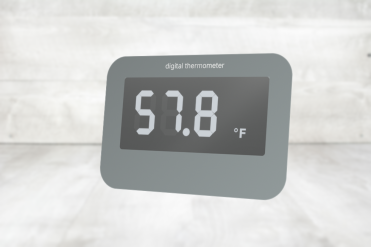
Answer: 57.8; °F
